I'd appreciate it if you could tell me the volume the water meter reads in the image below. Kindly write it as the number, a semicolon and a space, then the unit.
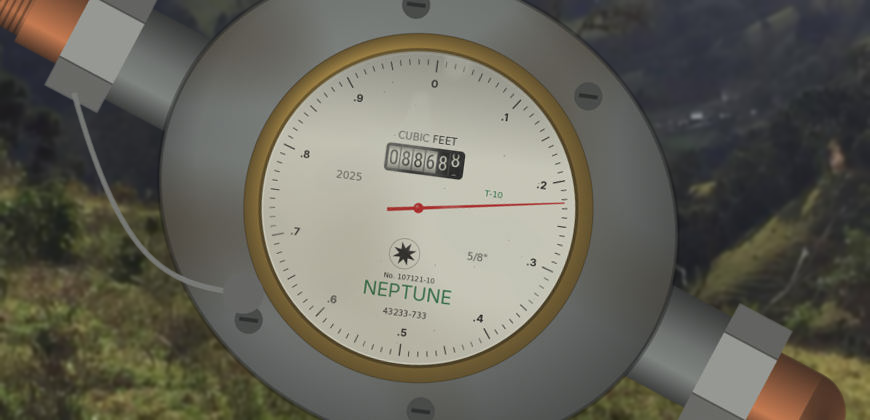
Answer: 88688.22; ft³
